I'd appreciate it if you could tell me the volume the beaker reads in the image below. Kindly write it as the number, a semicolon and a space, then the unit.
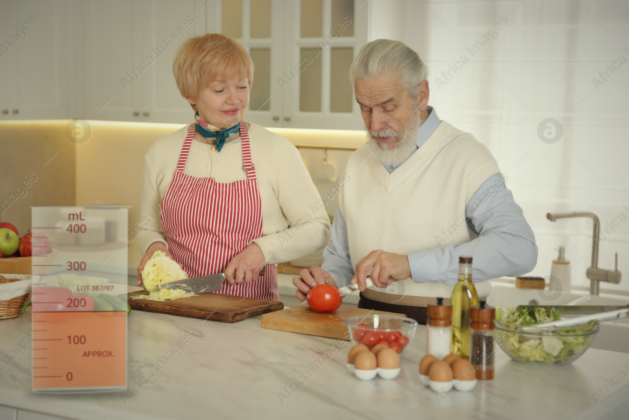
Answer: 175; mL
